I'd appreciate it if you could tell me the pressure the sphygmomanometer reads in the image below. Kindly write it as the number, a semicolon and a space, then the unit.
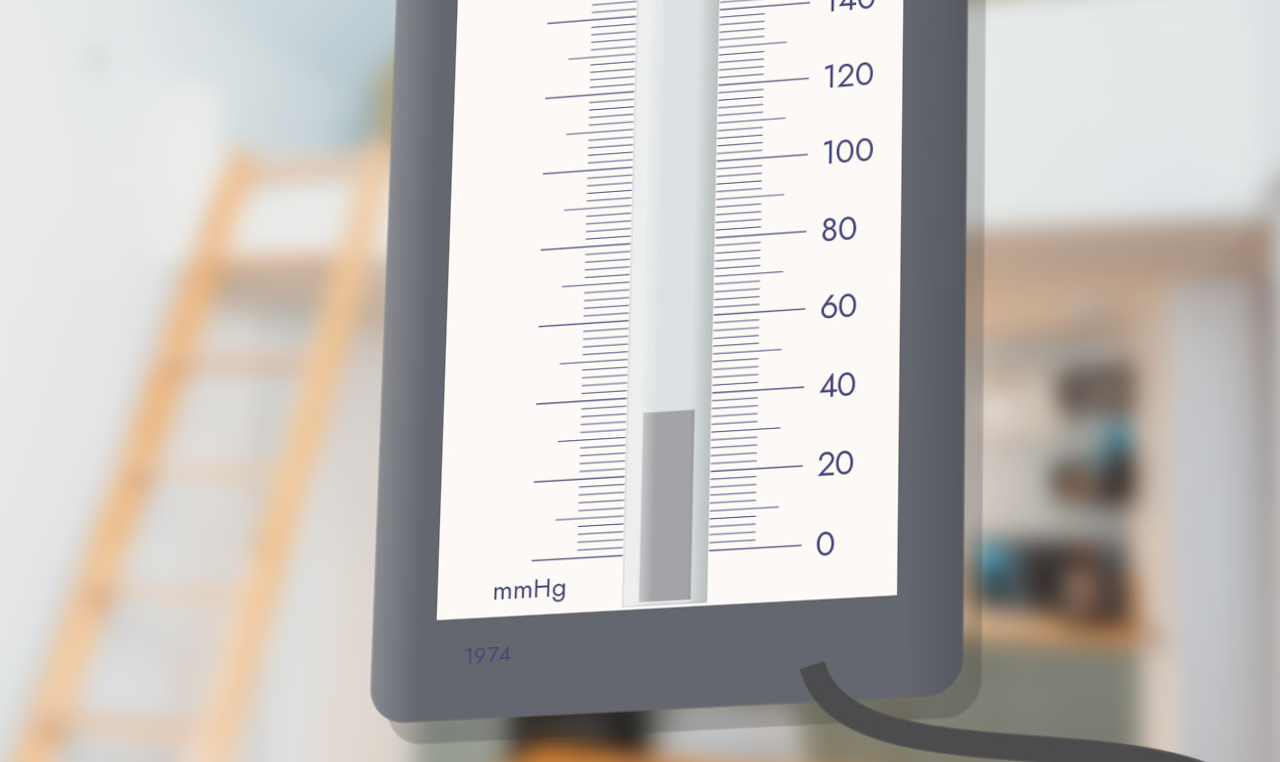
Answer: 36; mmHg
